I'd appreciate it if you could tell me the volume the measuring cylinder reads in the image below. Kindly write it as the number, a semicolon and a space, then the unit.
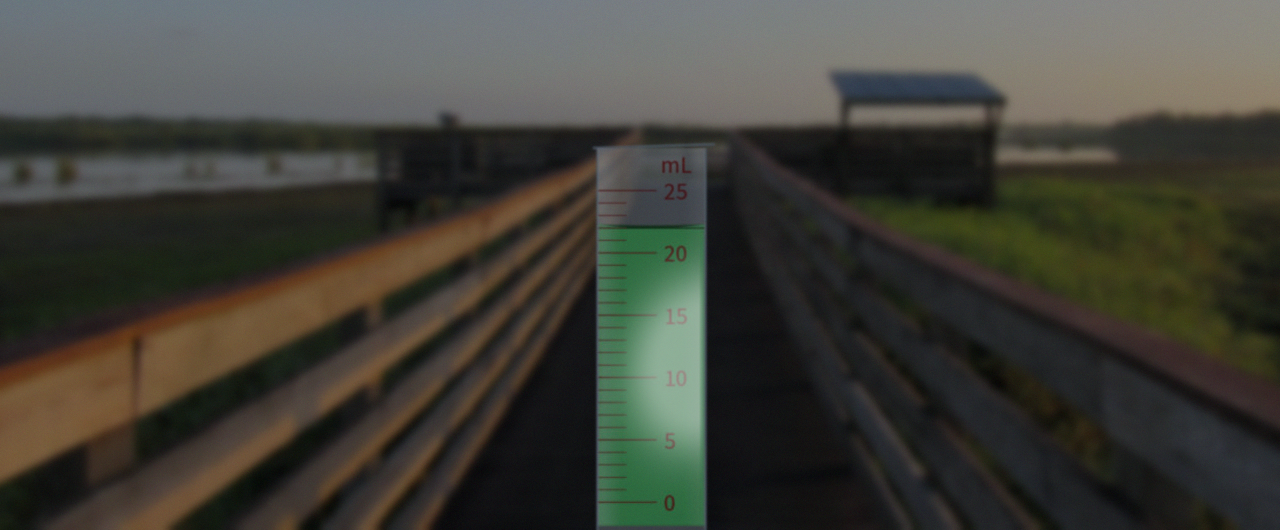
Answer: 22; mL
